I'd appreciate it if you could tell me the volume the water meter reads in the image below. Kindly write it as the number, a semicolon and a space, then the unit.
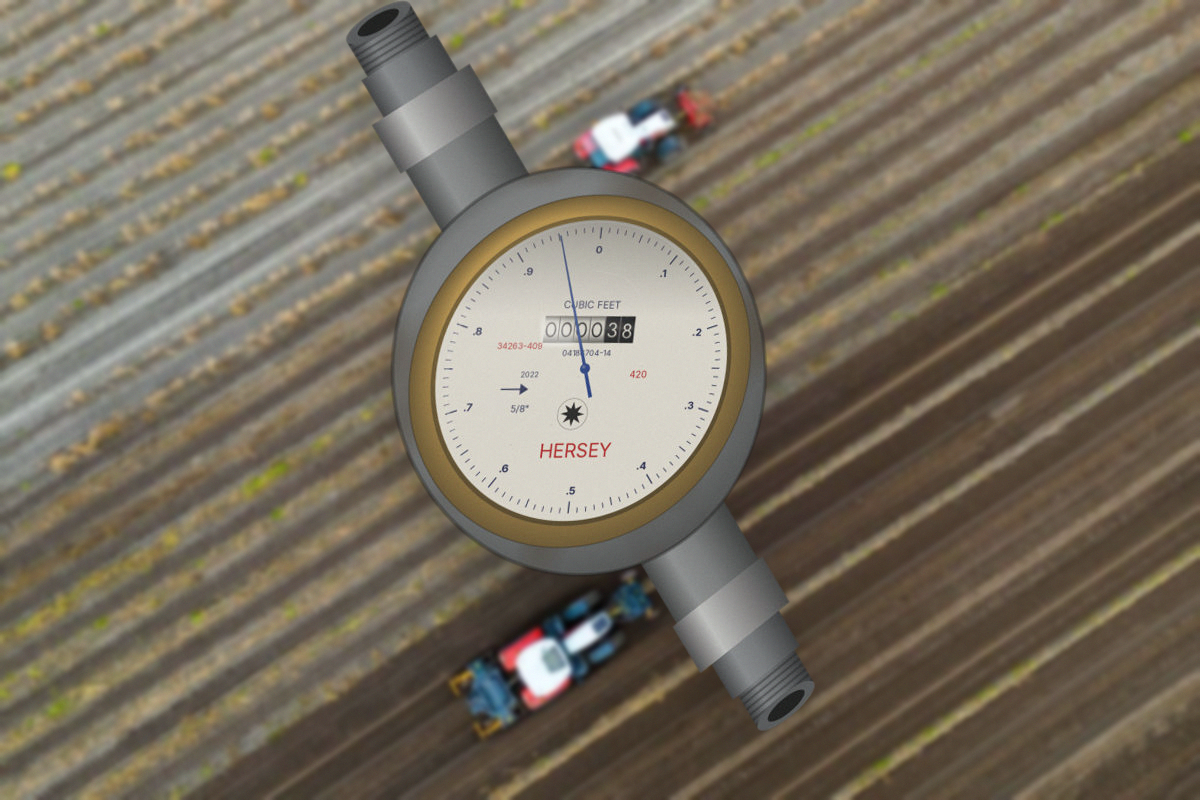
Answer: 37.95; ft³
